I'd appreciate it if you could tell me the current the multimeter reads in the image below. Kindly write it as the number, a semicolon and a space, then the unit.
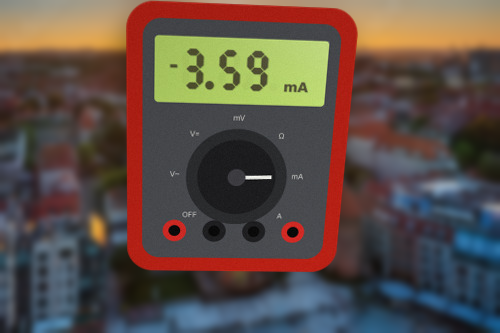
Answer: -3.59; mA
